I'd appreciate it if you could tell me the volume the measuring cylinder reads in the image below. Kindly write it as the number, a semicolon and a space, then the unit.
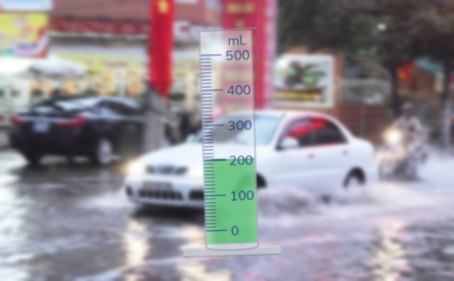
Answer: 200; mL
